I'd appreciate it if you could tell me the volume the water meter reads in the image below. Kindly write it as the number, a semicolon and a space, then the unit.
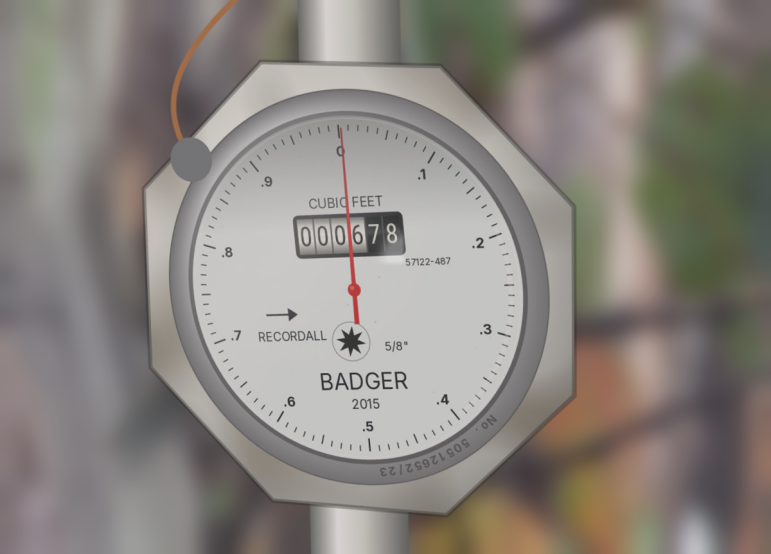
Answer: 678.00; ft³
